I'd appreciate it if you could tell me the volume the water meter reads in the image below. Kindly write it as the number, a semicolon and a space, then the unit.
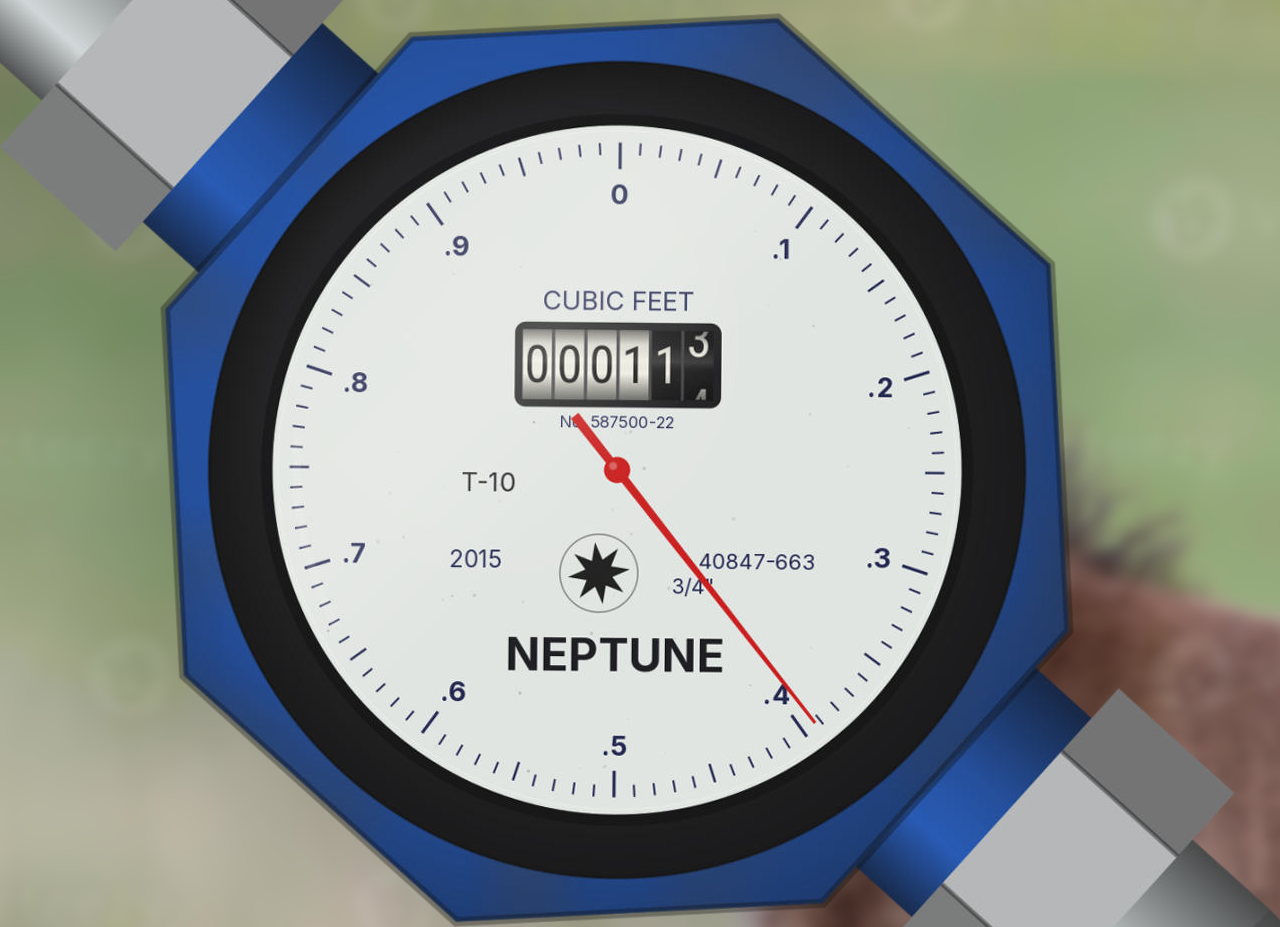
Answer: 113.39; ft³
